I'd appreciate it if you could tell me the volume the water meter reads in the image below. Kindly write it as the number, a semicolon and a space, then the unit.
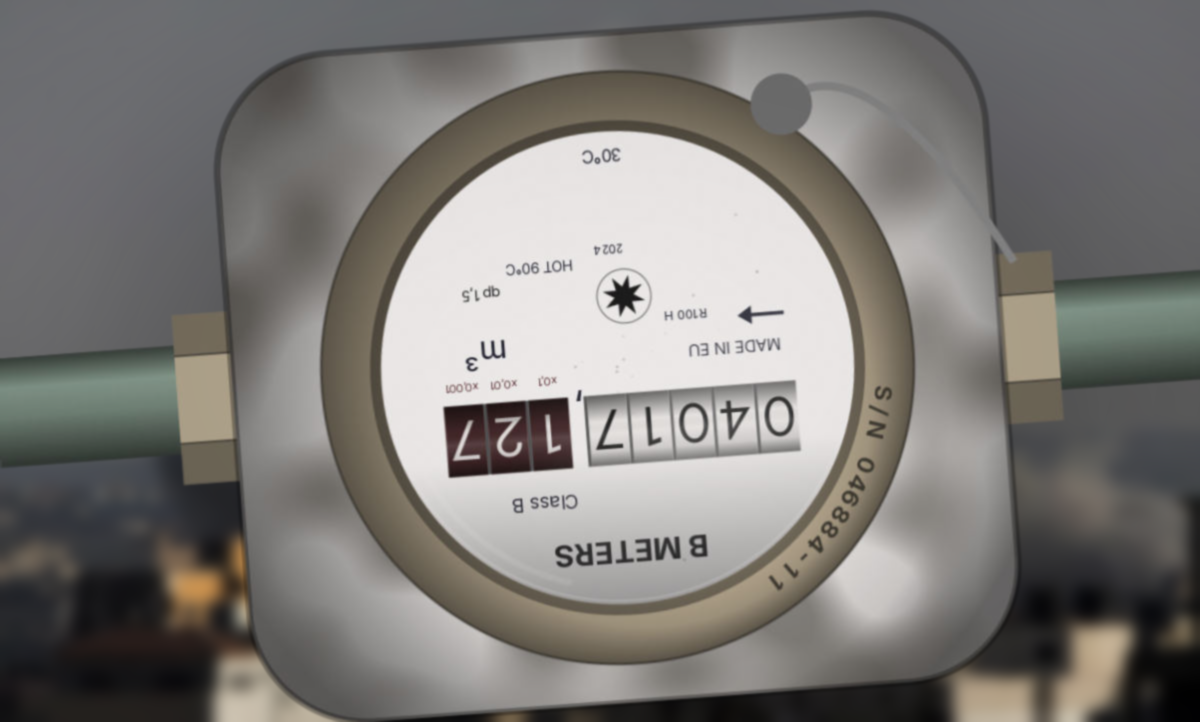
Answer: 4017.127; m³
